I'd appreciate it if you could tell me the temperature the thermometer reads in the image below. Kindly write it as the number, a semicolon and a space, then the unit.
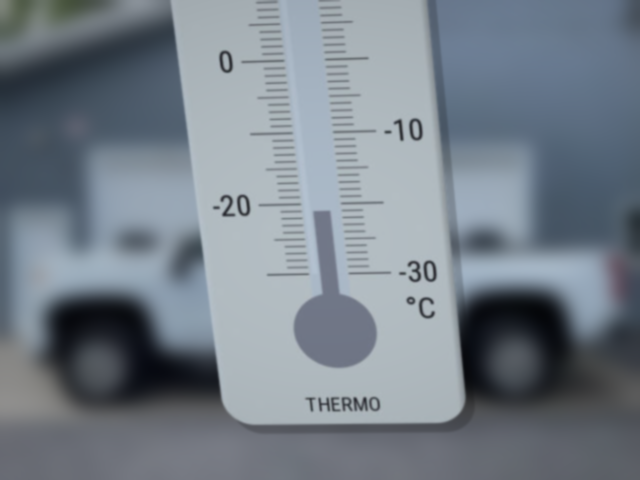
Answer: -21; °C
